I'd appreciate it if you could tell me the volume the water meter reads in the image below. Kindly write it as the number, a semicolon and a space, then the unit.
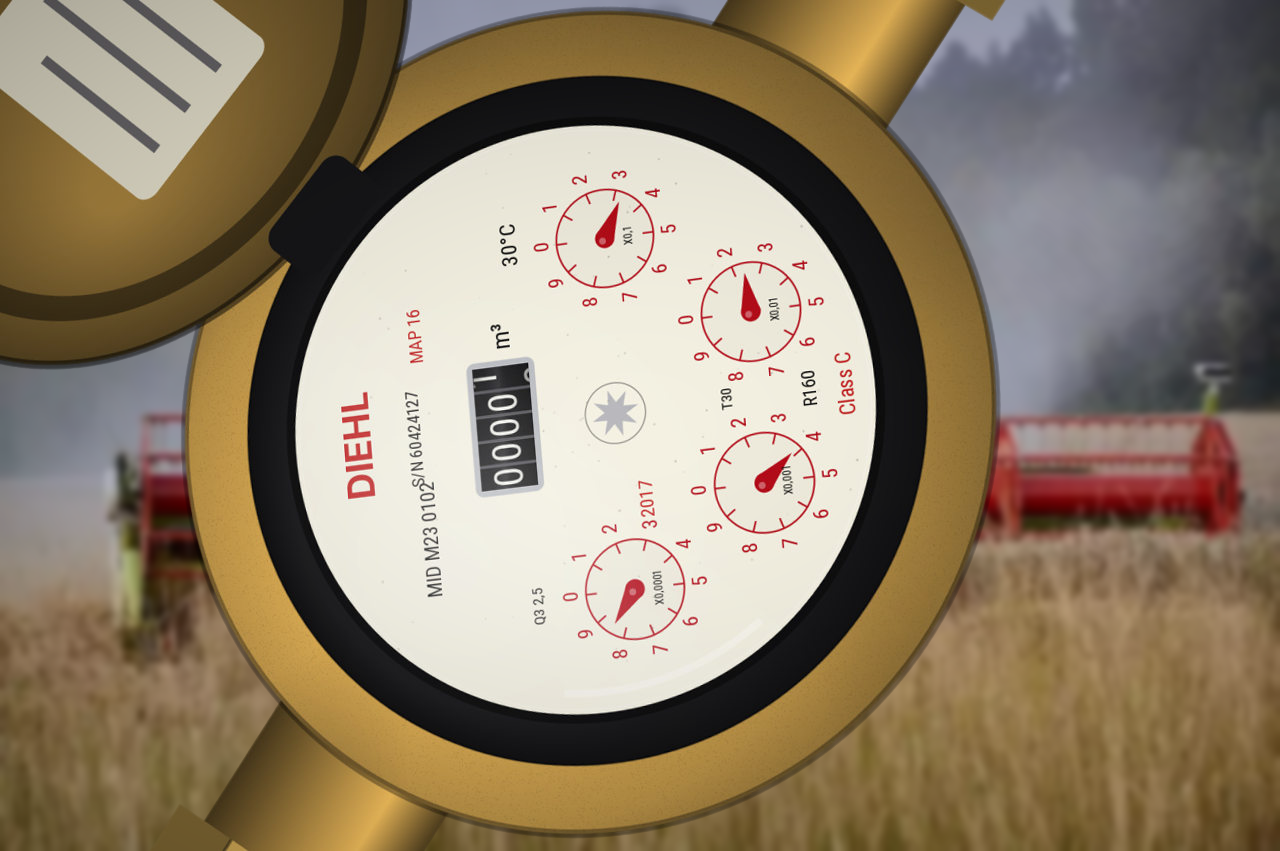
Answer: 1.3238; m³
